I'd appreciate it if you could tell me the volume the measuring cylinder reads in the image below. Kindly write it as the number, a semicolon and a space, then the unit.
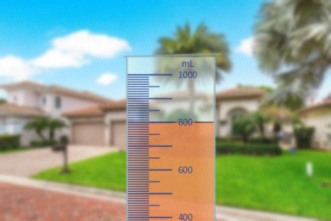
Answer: 800; mL
